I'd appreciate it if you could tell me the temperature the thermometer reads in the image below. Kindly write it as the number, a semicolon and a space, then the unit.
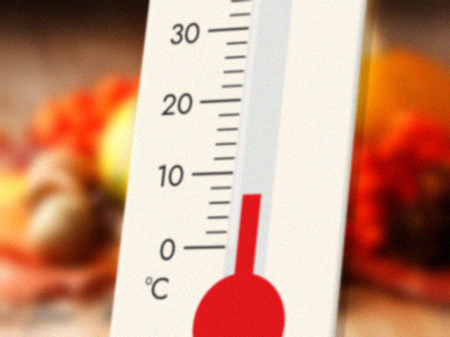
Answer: 7; °C
